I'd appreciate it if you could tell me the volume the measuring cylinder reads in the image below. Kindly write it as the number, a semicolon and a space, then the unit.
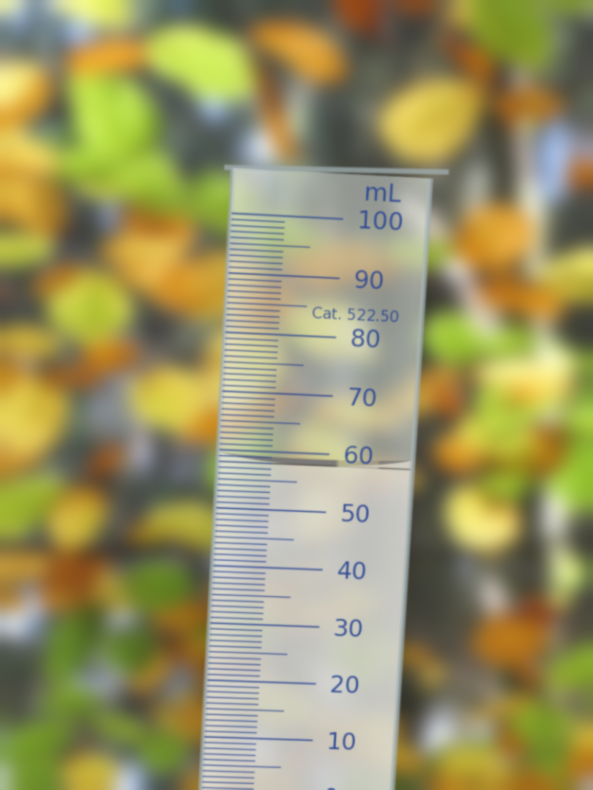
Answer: 58; mL
